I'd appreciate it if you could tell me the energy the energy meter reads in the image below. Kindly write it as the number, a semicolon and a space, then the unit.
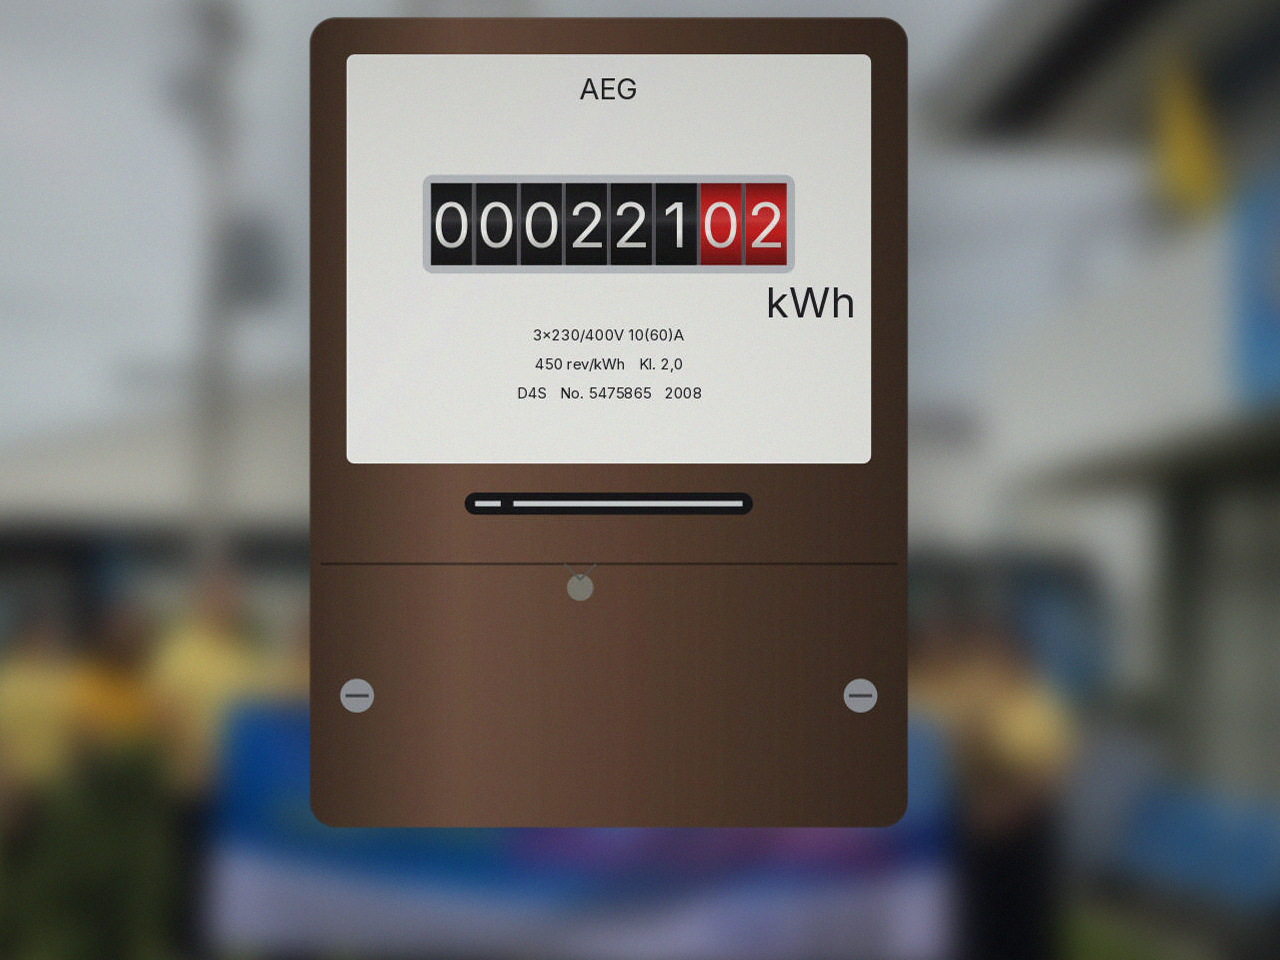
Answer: 221.02; kWh
